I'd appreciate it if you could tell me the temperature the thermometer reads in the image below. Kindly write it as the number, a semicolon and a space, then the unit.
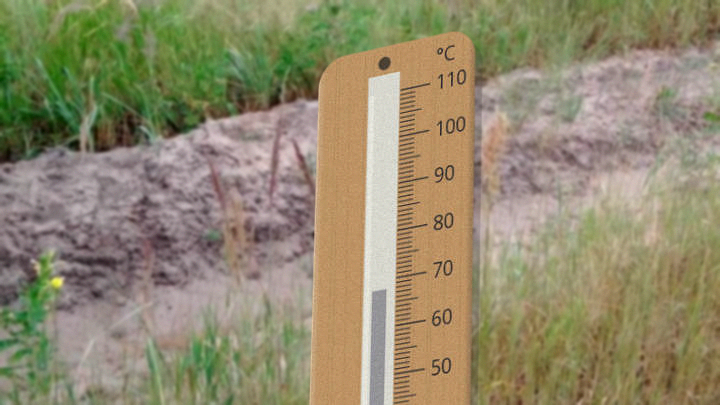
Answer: 68; °C
